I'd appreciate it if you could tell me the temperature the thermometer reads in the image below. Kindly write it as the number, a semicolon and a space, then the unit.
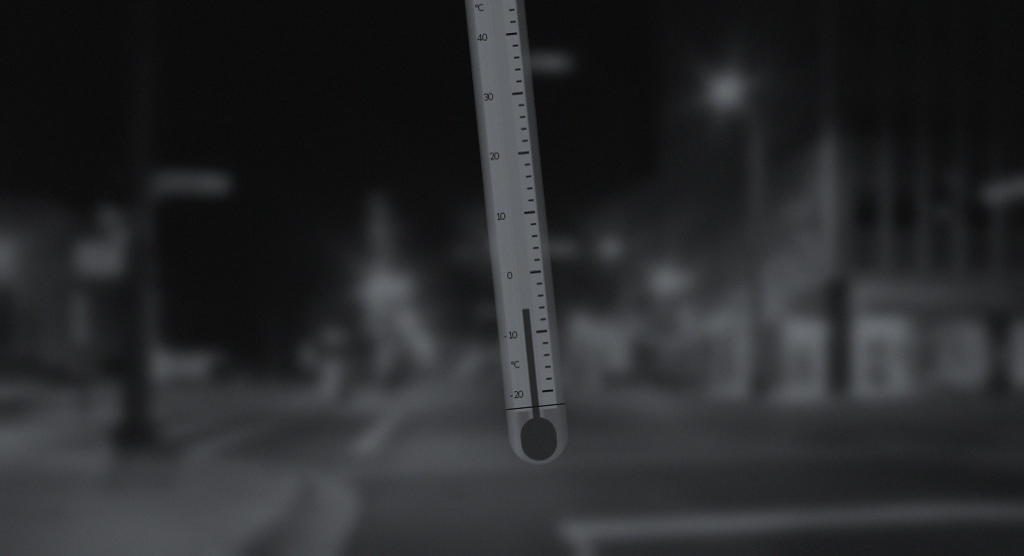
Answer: -6; °C
